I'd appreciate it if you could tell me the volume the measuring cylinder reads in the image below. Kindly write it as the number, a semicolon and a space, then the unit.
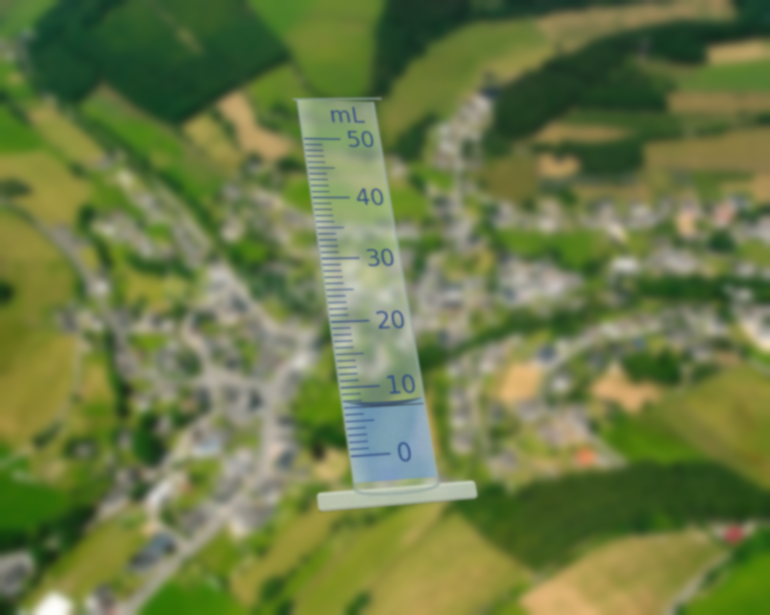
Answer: 7; mL
